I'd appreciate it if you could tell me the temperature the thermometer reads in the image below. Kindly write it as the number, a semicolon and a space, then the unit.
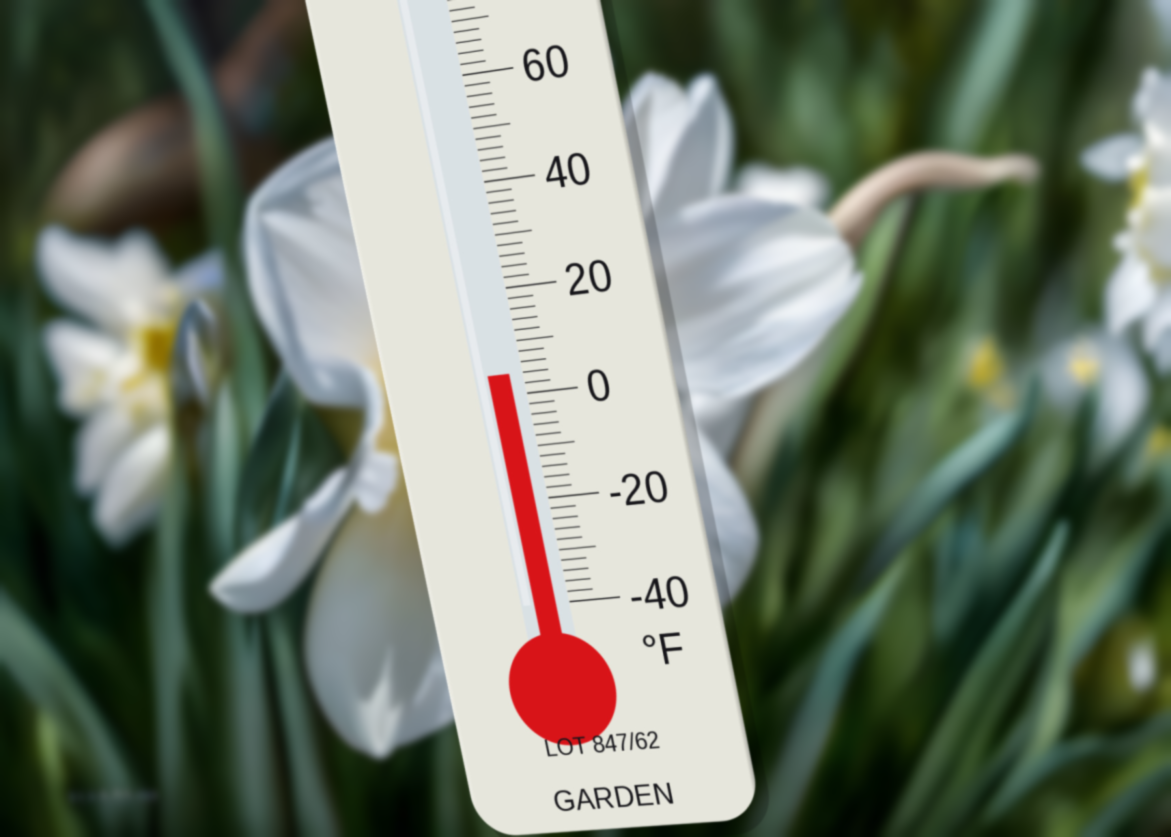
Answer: 4; °F
